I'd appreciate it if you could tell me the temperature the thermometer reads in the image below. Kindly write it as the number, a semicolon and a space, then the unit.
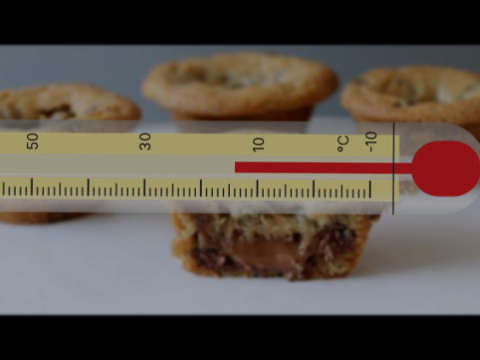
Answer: 14; °C
